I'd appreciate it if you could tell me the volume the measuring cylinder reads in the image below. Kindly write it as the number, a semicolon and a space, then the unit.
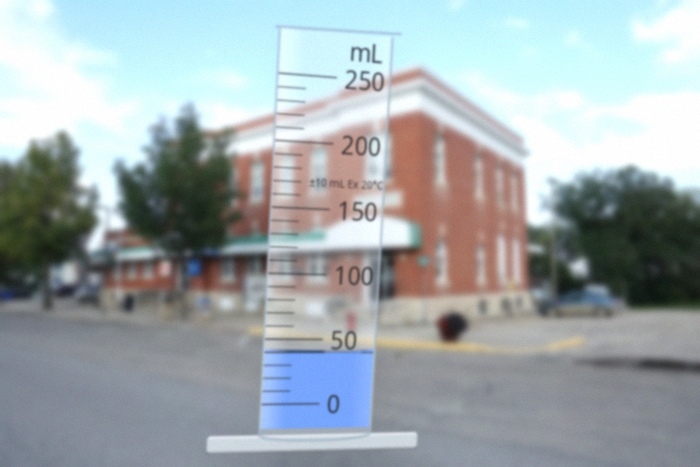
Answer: 40; mL
